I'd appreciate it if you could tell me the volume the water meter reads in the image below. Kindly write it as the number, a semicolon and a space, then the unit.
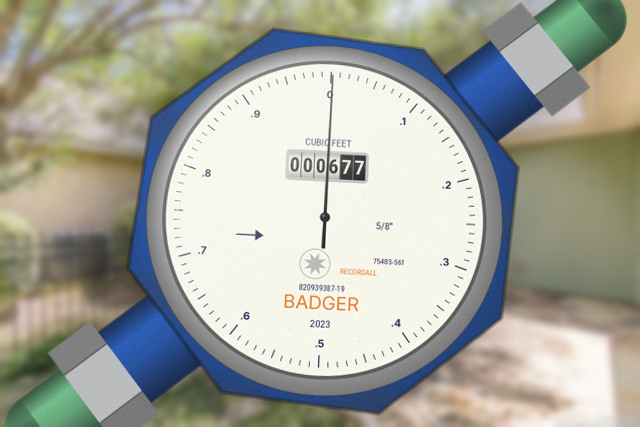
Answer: 677.00; ft³
